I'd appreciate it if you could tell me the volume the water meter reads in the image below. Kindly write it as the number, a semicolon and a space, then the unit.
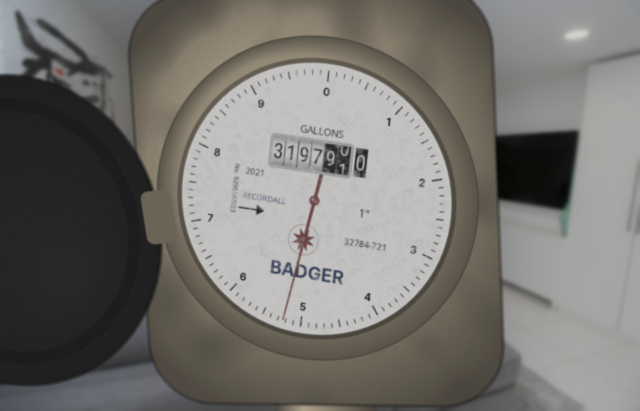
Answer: 3197905.2; gal
